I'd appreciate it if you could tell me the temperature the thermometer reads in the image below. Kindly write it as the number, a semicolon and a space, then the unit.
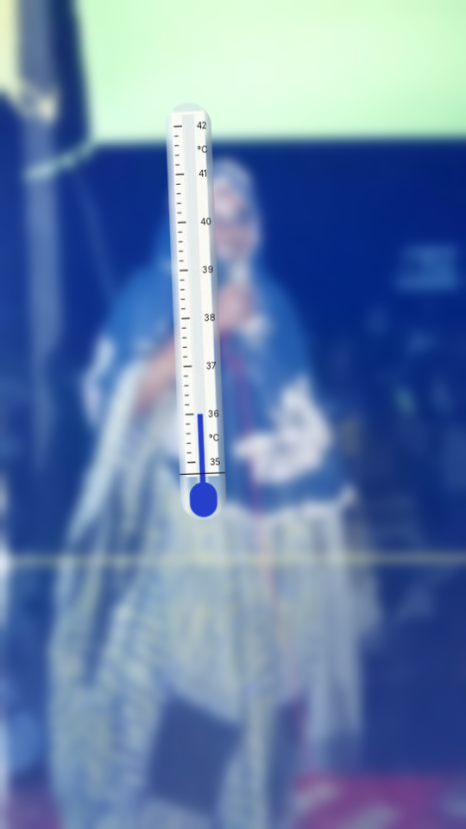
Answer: 36; °C
